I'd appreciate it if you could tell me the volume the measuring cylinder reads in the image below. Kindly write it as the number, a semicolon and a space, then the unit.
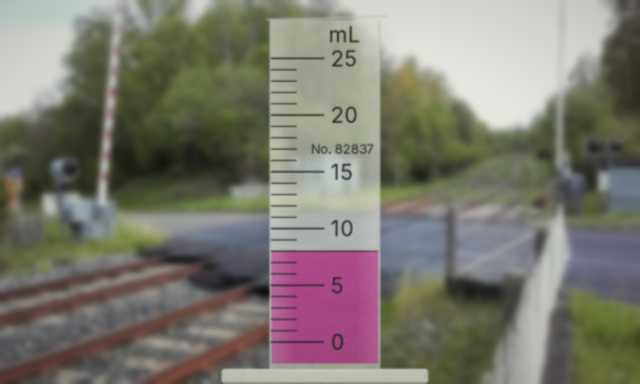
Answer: 8; mL
